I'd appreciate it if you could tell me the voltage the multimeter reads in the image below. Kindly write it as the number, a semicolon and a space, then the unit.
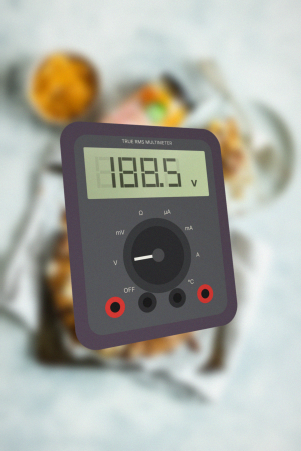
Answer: 188.5; V
